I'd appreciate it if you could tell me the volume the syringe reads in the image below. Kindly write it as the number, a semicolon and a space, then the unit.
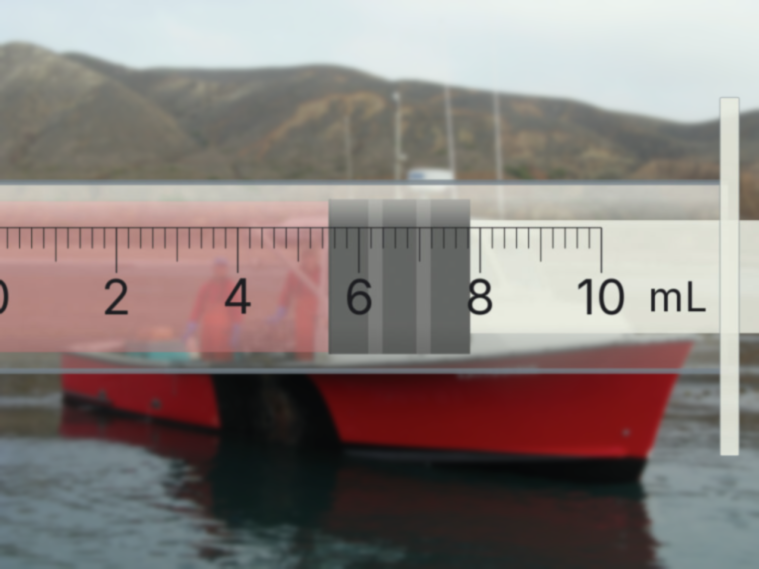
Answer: 5.5; mL
